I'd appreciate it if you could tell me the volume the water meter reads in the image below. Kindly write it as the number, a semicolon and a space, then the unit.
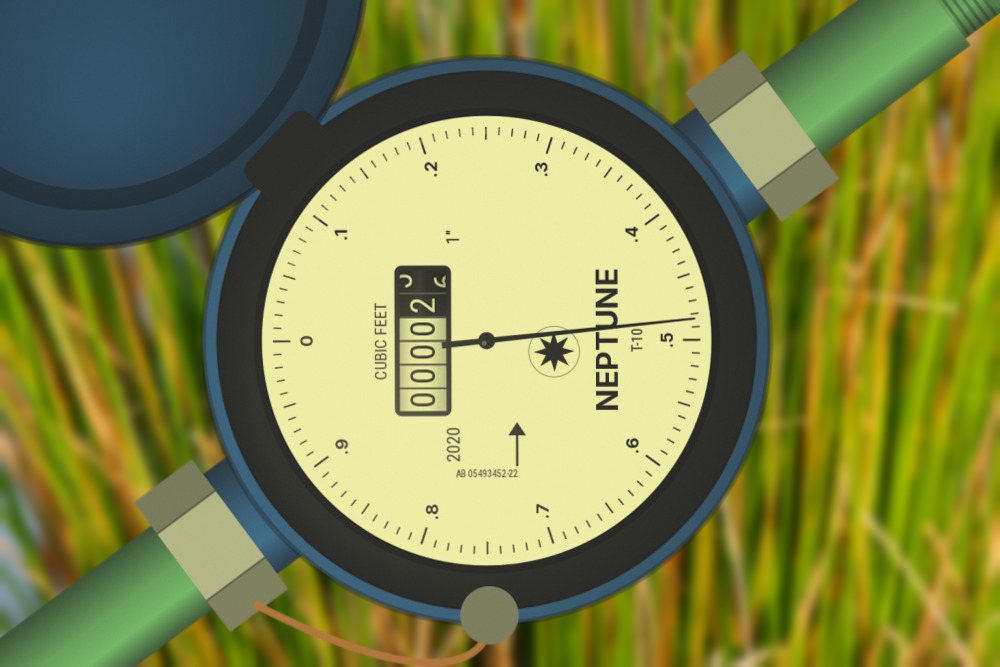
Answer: 25.48; ft³
